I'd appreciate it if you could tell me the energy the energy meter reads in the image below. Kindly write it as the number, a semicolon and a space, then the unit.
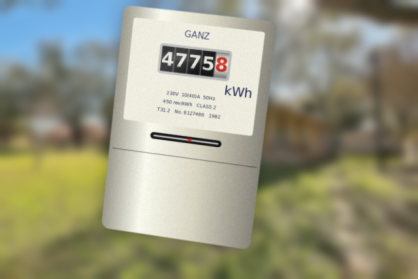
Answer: 4775.8; kWh
